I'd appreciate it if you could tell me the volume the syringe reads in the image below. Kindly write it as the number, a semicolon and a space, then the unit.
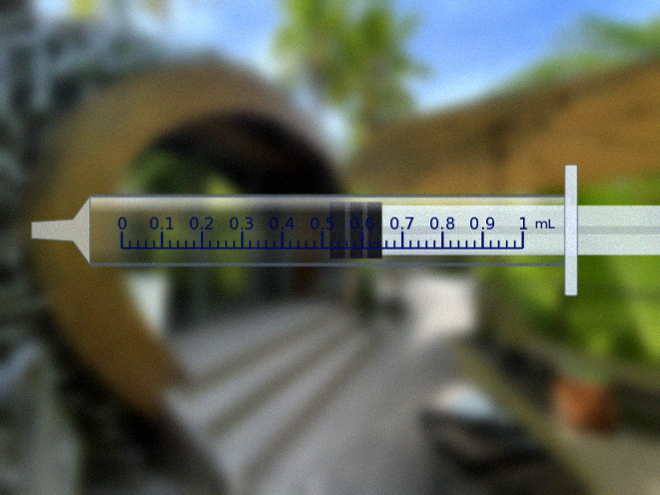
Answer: 0.52; mL
